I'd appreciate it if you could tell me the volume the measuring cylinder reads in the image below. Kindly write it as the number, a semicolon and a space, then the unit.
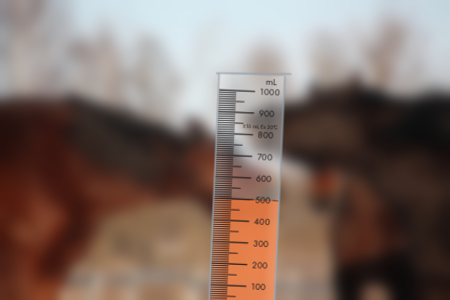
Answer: 500; mL
